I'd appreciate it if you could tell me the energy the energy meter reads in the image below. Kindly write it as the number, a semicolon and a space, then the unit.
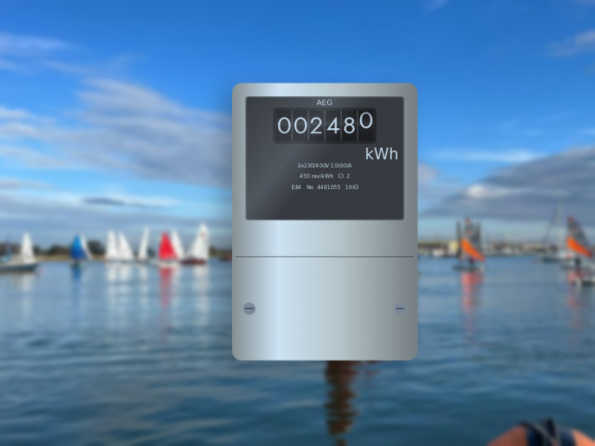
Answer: 2480; kWh
